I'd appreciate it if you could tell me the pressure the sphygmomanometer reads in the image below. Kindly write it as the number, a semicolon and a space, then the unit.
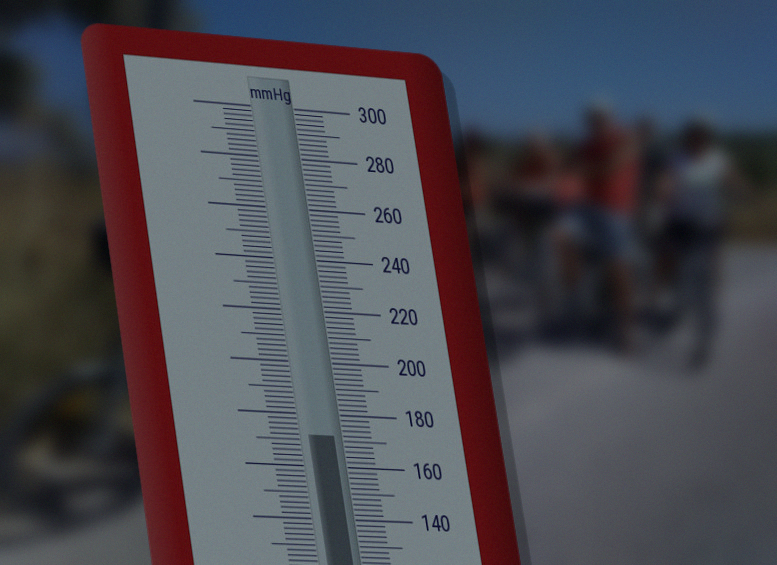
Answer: 172; mmHg
